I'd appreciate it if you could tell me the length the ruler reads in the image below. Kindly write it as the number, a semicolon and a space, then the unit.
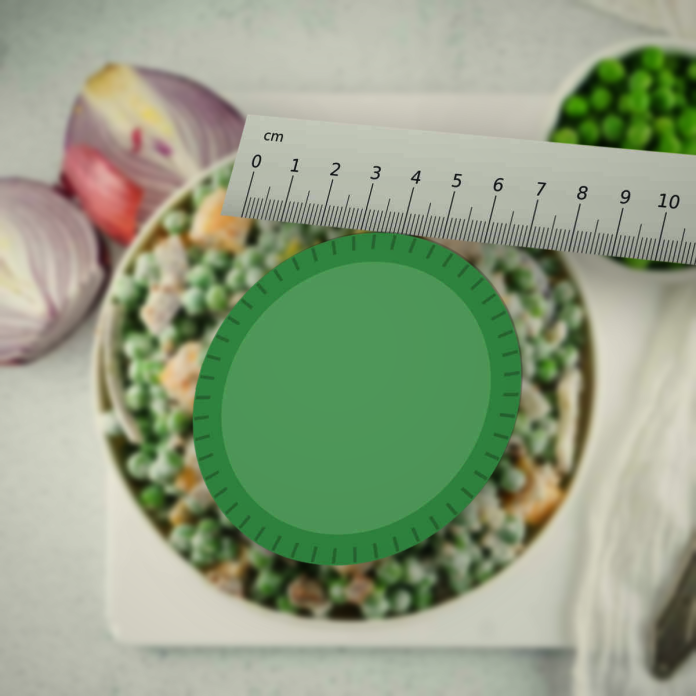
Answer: 7.7; cm
